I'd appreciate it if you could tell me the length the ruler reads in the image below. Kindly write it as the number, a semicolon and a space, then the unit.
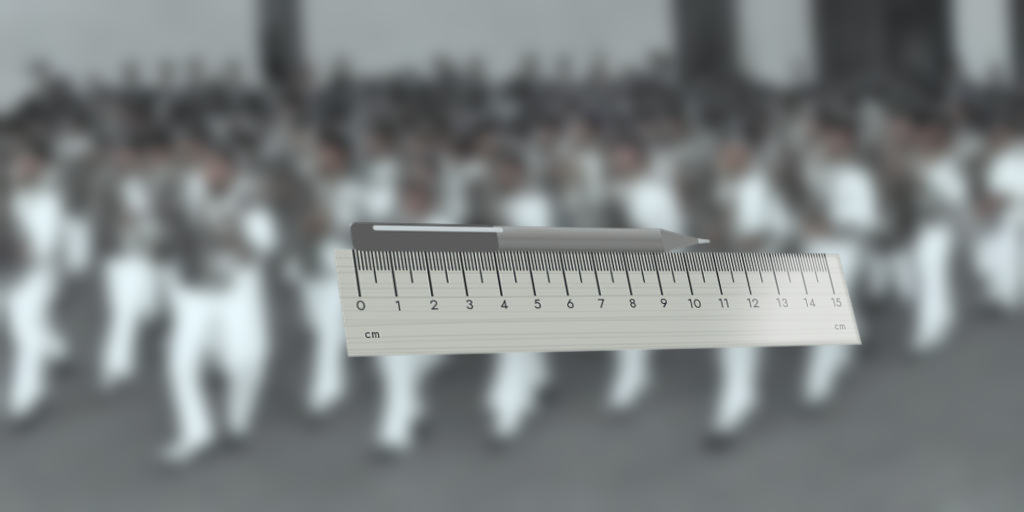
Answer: 11; cm
